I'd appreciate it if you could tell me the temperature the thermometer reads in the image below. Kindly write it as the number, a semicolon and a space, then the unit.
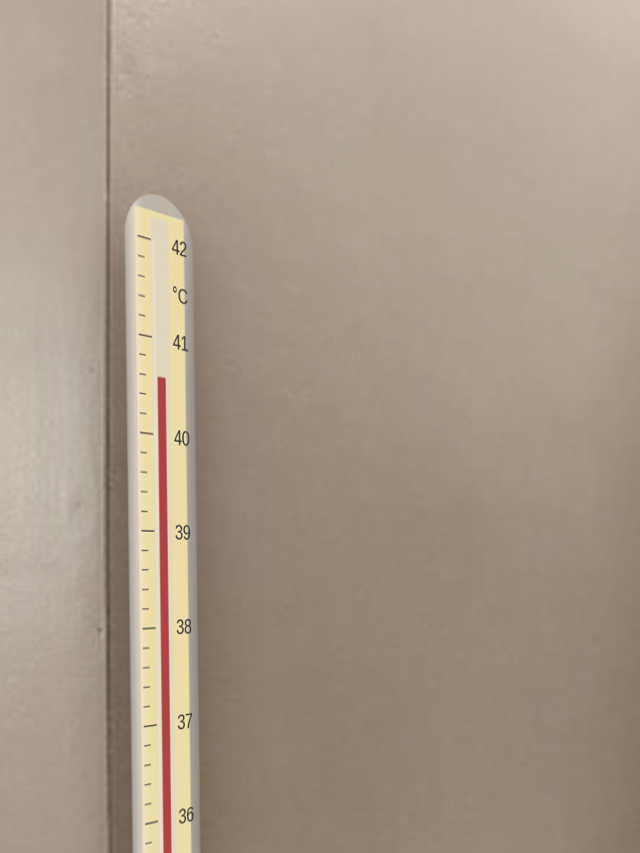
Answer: 40.6; °C
